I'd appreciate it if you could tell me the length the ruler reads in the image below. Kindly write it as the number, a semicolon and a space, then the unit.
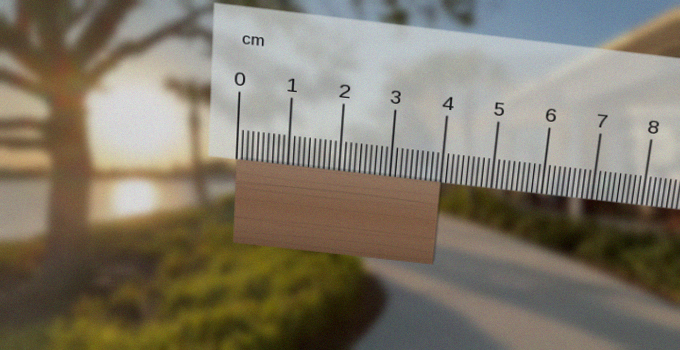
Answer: 4; cm
